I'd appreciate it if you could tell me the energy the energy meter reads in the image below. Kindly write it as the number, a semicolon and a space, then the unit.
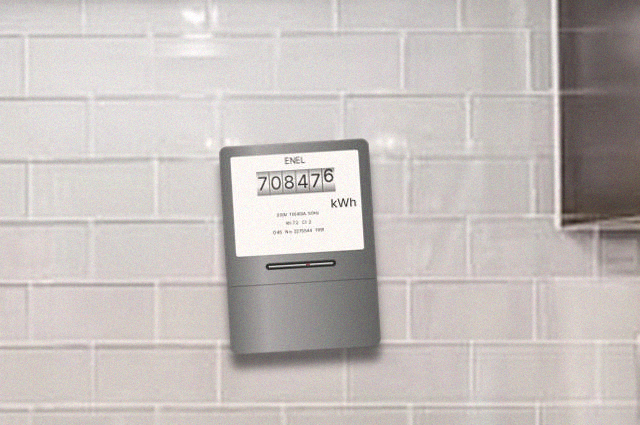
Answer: 708476; kWh
